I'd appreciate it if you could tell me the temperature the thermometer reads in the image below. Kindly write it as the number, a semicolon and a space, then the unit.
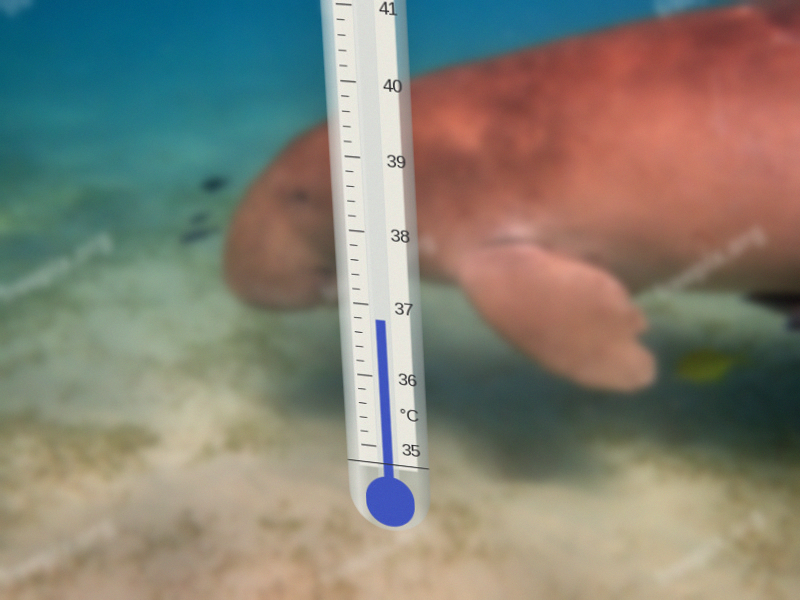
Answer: 36.8; °C
